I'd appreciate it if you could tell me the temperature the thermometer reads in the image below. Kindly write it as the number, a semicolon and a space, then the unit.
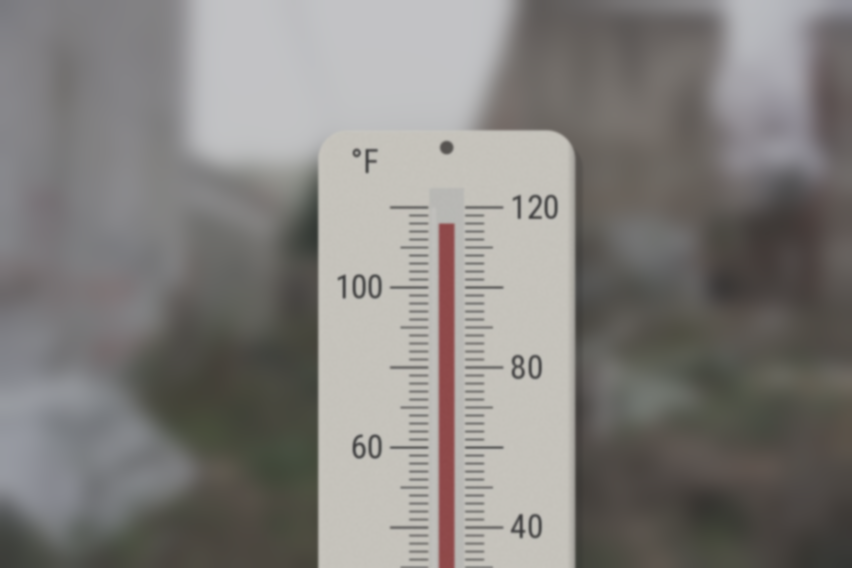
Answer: 116; °F
